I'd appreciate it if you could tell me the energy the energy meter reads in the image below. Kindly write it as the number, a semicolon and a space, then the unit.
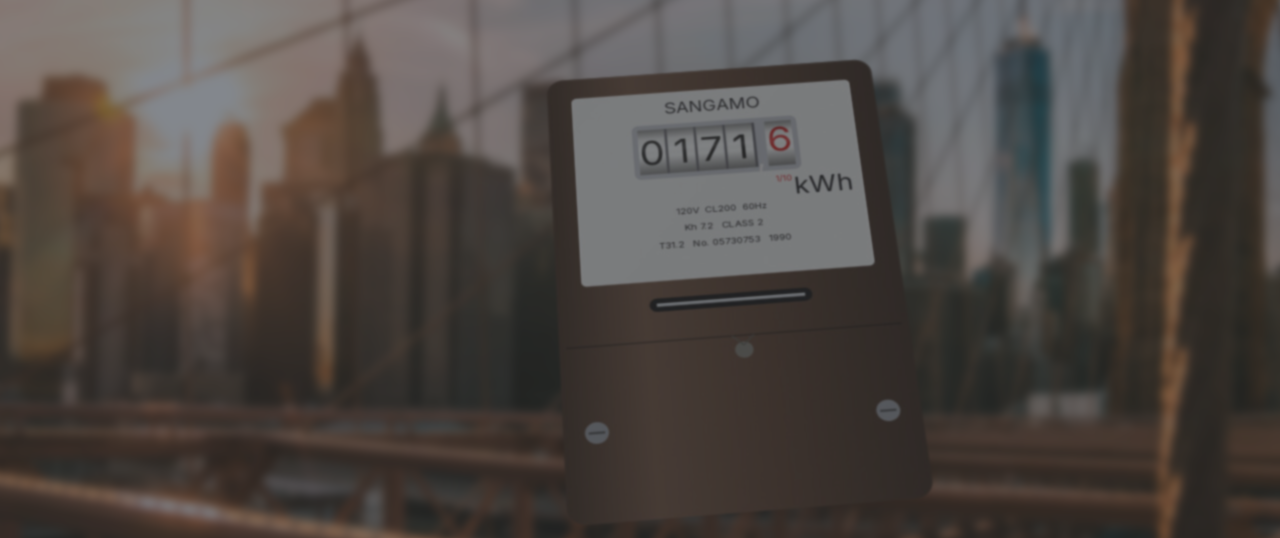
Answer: 171.6; kWh
